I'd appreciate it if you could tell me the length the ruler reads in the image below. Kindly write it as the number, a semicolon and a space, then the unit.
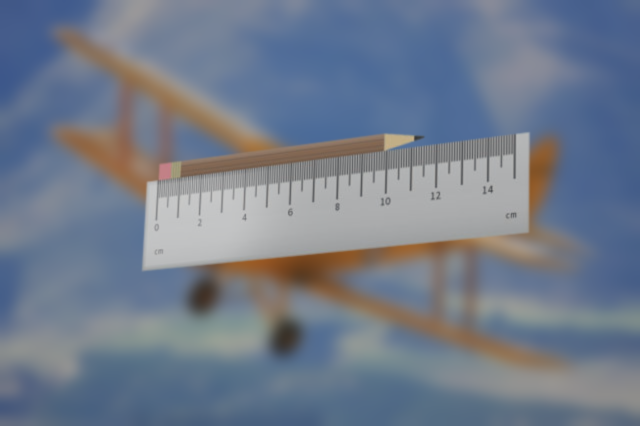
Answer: 11.5; cm
